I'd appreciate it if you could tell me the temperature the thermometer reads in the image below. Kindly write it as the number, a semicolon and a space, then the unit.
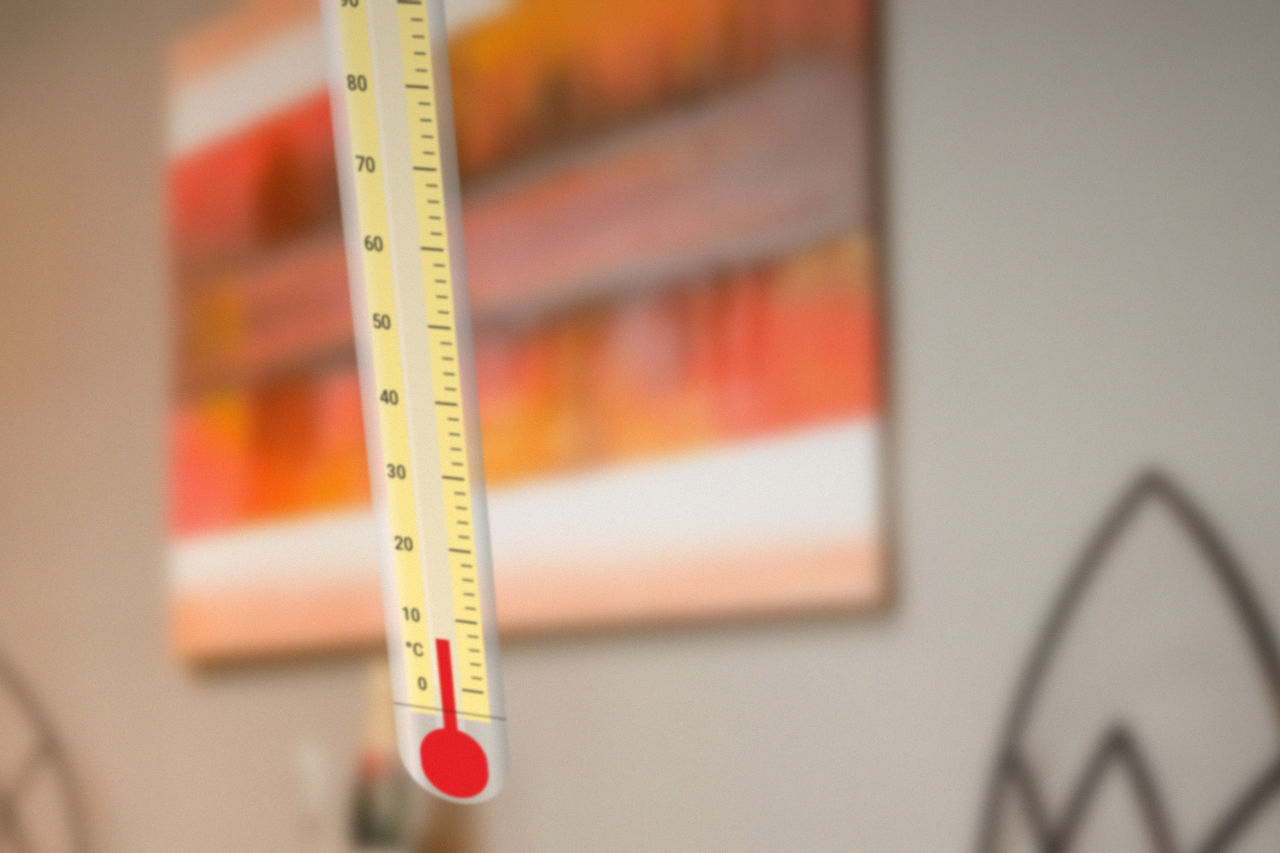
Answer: 7; °C
